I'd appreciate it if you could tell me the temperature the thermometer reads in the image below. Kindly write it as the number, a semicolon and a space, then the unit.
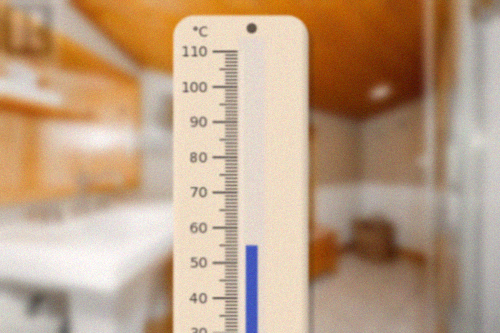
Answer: 55; °C
